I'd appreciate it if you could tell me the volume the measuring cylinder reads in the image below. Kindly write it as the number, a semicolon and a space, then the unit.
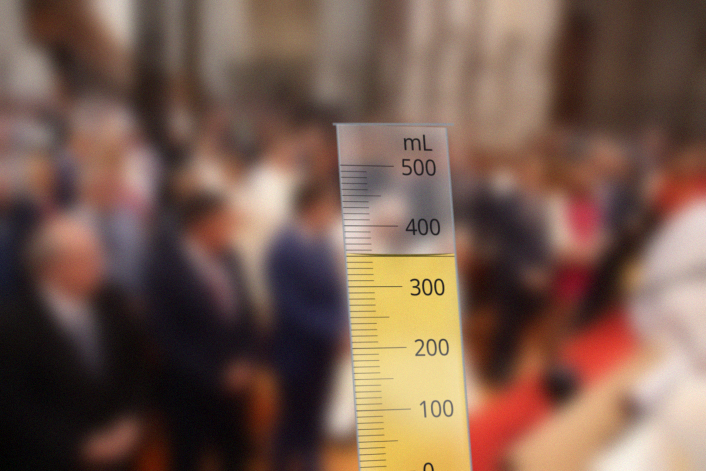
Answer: 350; mL
